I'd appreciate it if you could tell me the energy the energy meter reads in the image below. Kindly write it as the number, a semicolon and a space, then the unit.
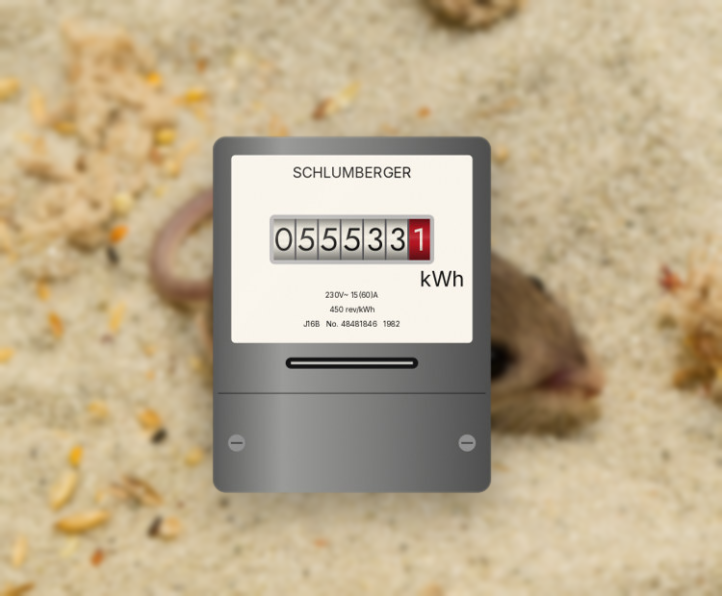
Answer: 55533.1; kWh
